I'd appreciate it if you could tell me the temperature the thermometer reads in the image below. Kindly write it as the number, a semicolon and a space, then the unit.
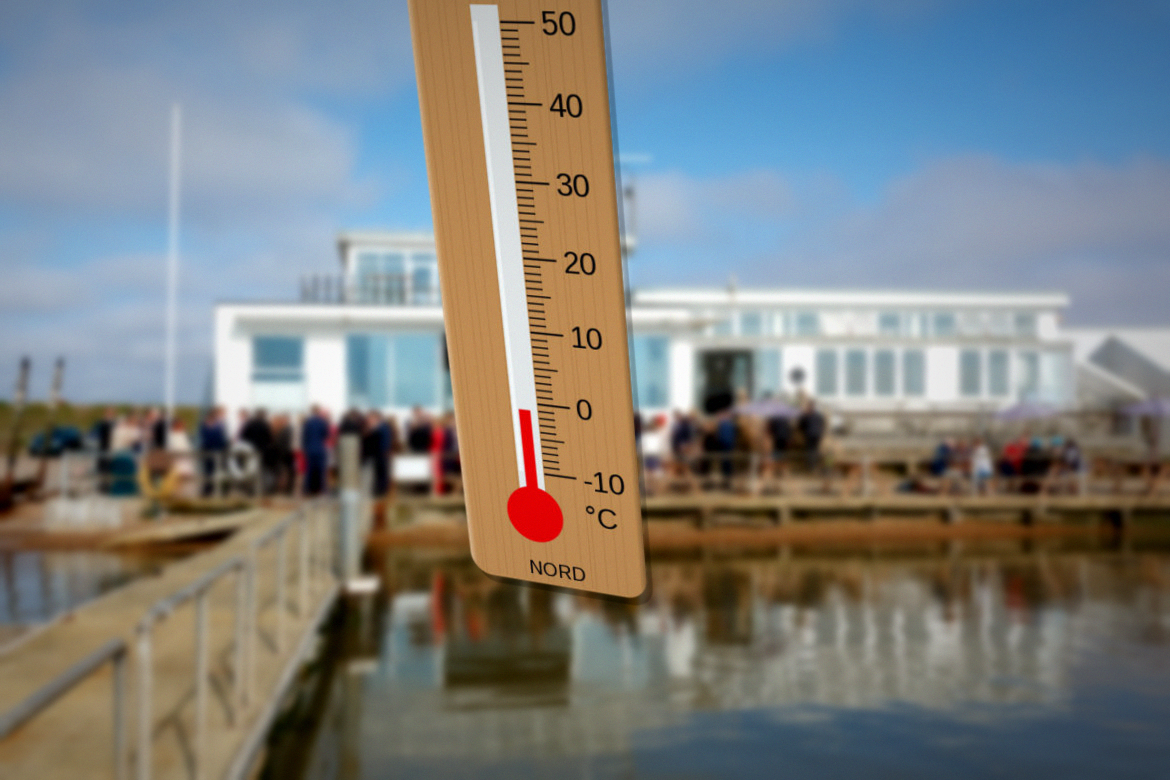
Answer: -1; °C
